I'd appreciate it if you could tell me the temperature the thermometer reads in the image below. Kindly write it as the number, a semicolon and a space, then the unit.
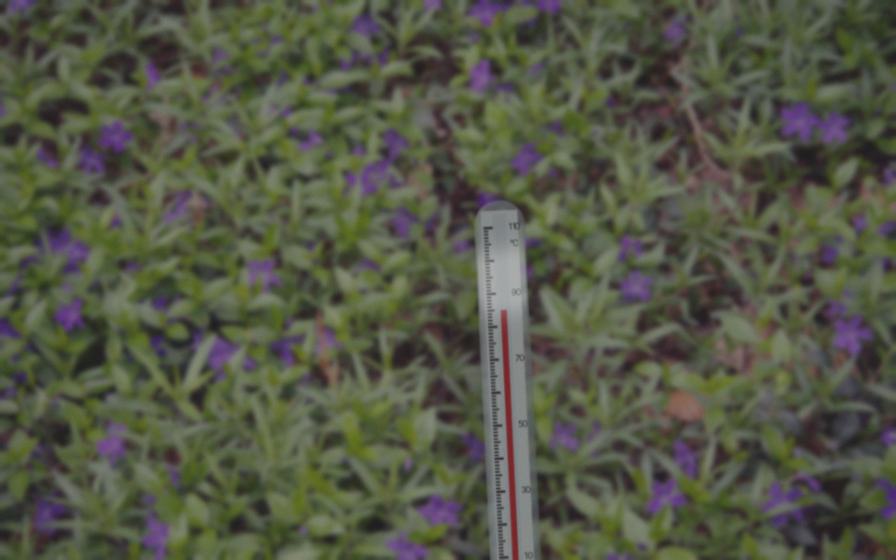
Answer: 85; °C
